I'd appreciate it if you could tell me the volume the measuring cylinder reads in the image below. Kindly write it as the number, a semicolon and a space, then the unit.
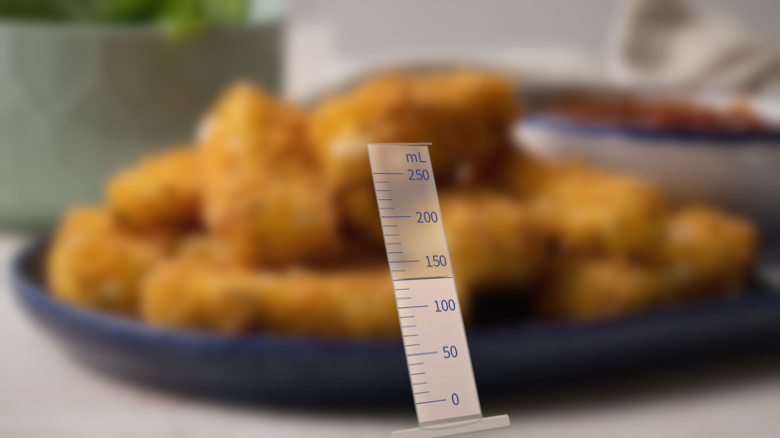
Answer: 130; mL
